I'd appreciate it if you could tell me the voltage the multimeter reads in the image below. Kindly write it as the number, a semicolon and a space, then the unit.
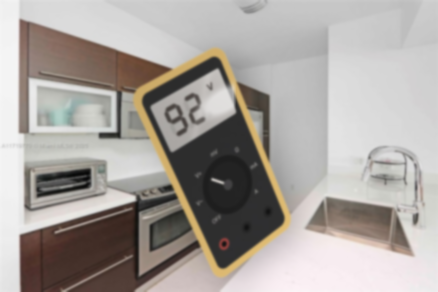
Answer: 92; V
